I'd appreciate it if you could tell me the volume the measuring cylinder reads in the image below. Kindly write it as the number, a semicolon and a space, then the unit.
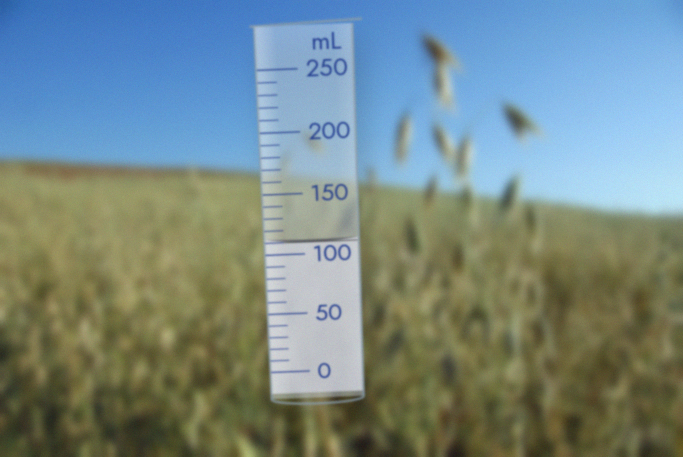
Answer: 110; mL
